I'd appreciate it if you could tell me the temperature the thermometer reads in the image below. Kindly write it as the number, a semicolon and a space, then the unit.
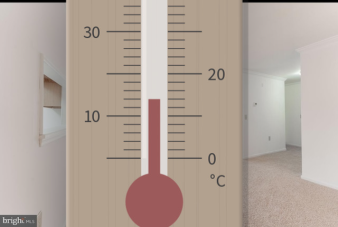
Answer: 14; °C
